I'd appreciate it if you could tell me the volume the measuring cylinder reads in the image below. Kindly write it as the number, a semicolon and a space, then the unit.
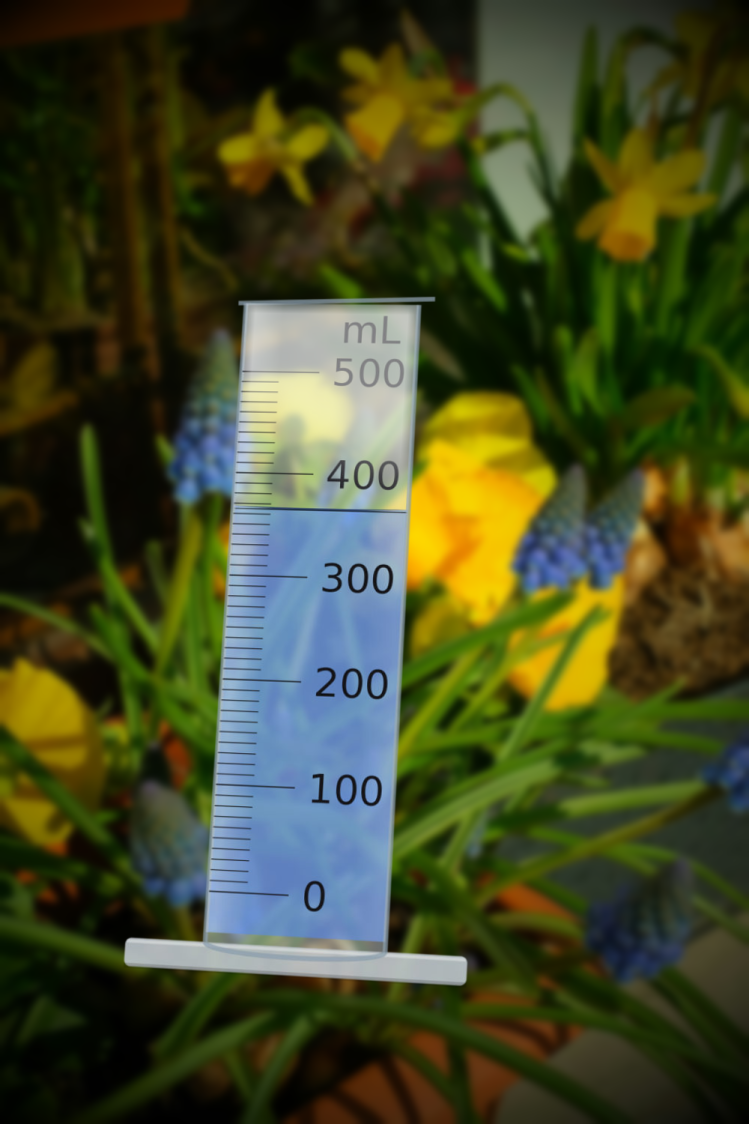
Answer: 365; mL
